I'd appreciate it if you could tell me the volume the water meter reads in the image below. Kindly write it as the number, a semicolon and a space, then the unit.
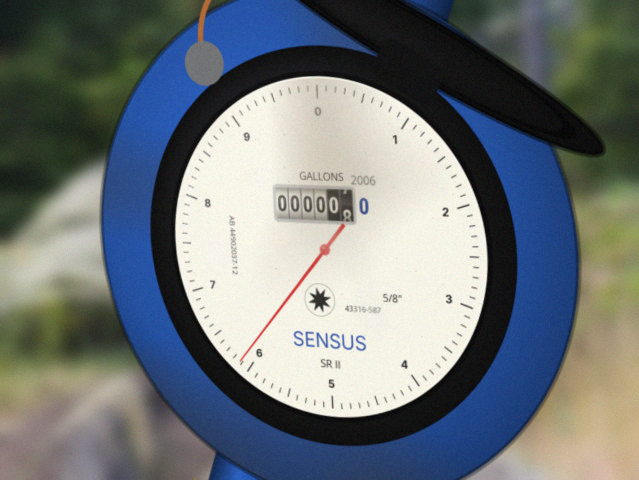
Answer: 76.1; gal
